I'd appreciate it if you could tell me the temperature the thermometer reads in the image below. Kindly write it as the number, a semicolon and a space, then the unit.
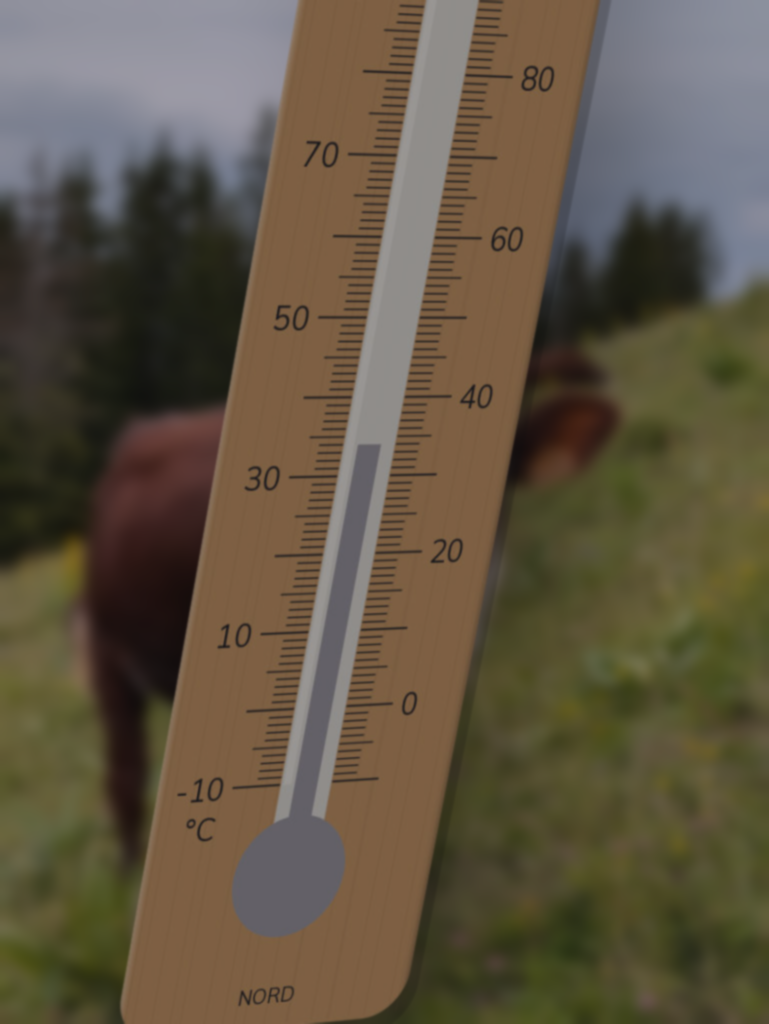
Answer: 34; °C
